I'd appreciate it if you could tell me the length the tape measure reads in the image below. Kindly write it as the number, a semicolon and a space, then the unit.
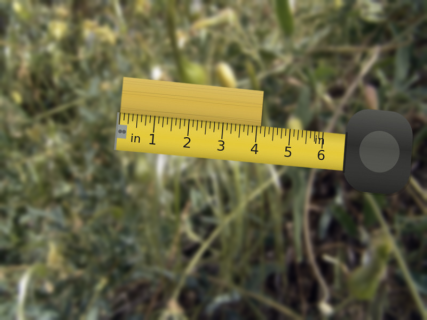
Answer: 4.125; in
